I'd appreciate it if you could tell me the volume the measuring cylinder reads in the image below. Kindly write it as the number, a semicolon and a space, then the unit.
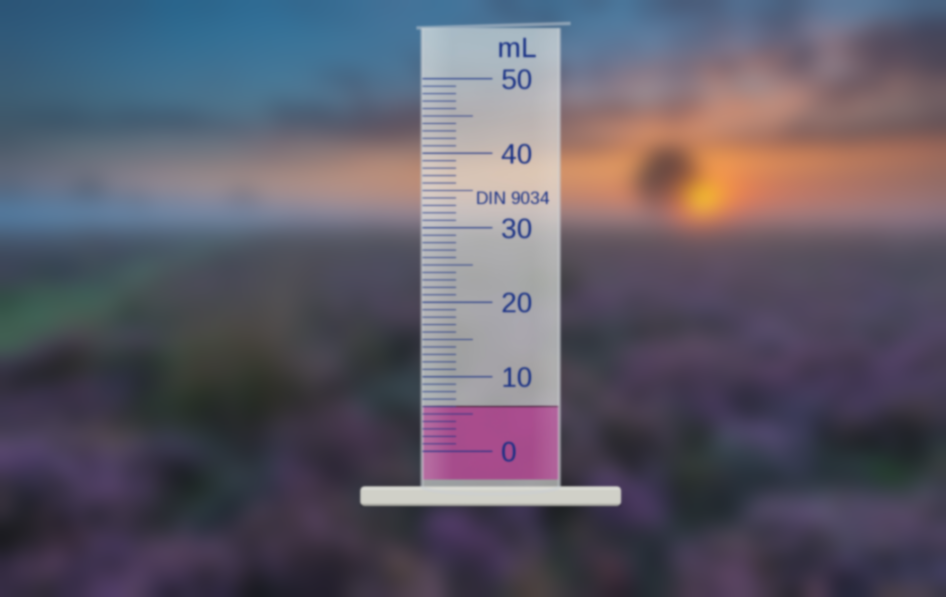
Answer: 6; mL
